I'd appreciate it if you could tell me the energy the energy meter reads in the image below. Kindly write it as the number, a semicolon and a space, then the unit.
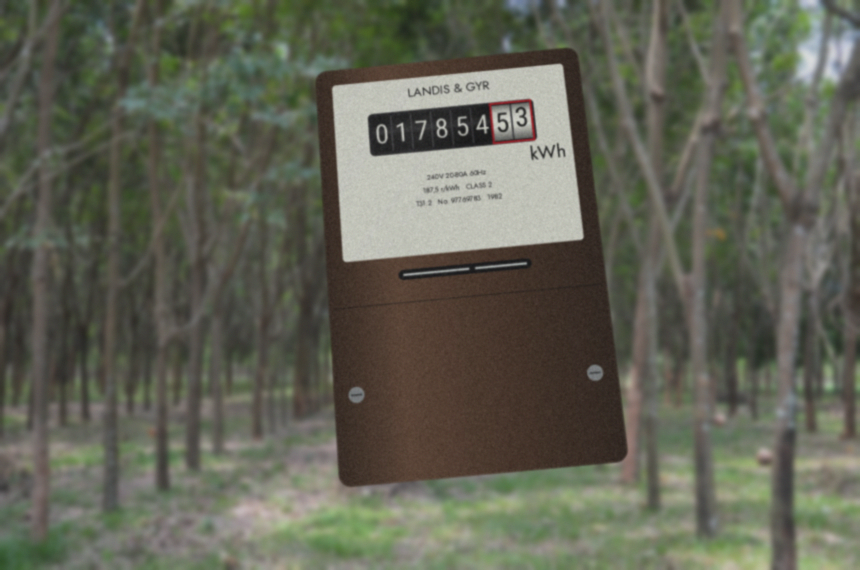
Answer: 17854.53; kWh
